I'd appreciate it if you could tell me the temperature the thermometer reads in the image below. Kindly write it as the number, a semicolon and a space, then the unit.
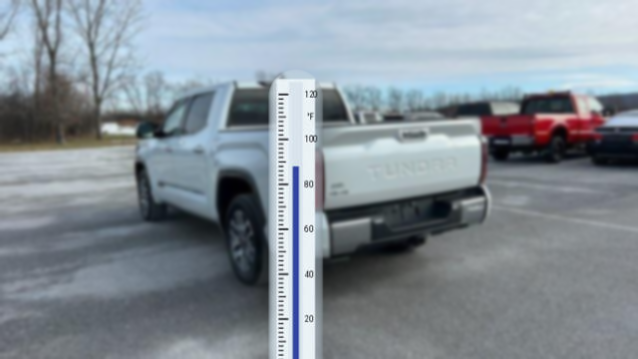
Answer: 88; °F
